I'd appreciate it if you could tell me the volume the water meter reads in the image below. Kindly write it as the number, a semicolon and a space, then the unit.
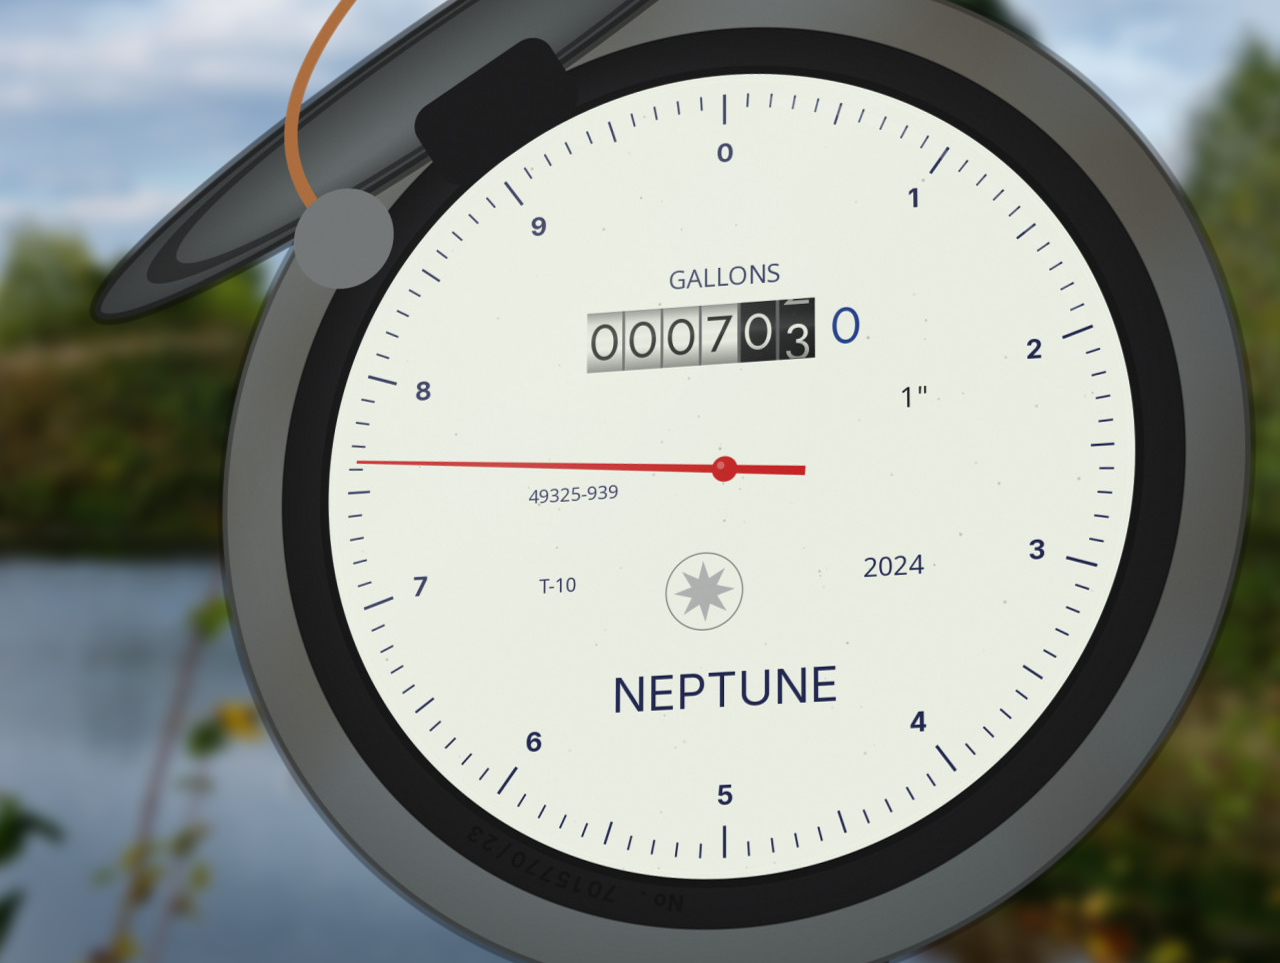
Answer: 7027.6; gal
